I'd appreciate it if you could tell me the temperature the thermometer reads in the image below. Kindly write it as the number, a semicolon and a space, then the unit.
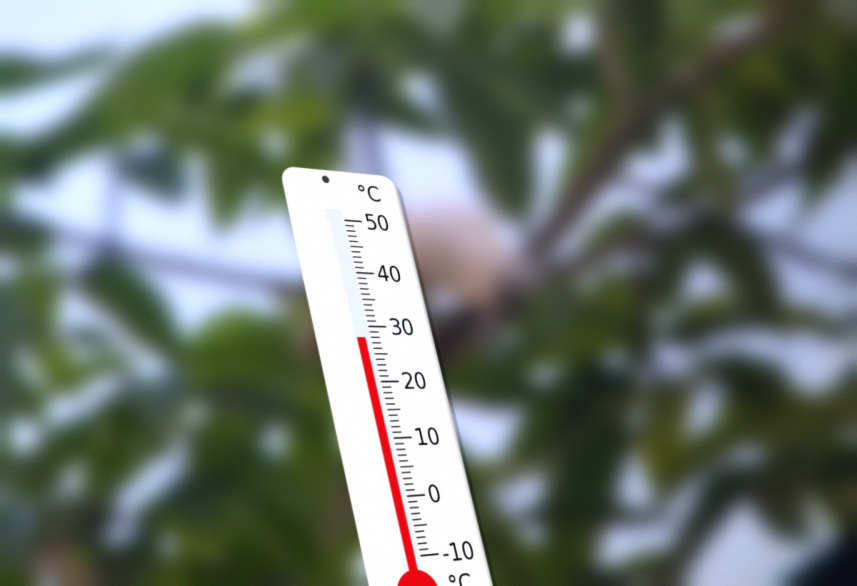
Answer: 28; °C
